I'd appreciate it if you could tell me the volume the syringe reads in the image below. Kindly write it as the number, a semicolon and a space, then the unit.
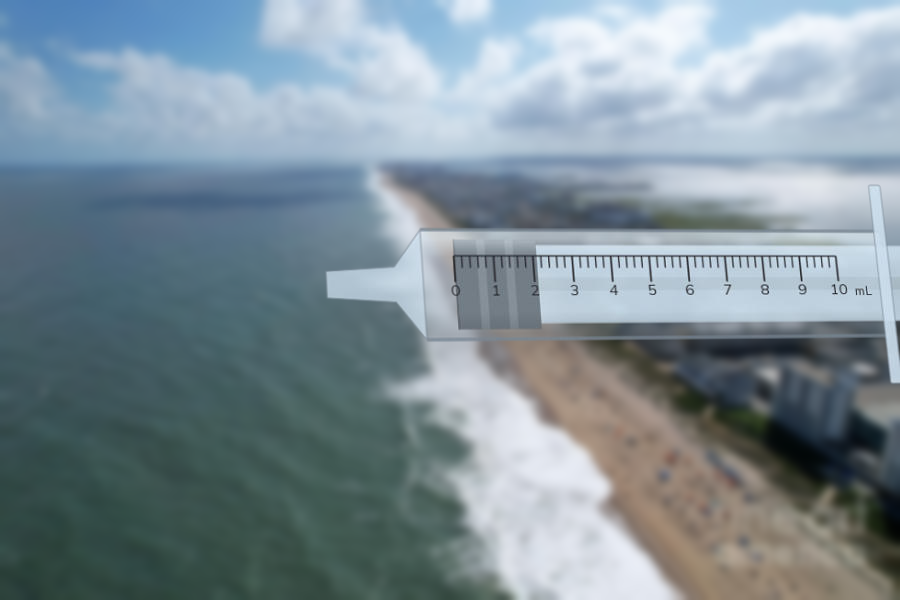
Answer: 0; mL
